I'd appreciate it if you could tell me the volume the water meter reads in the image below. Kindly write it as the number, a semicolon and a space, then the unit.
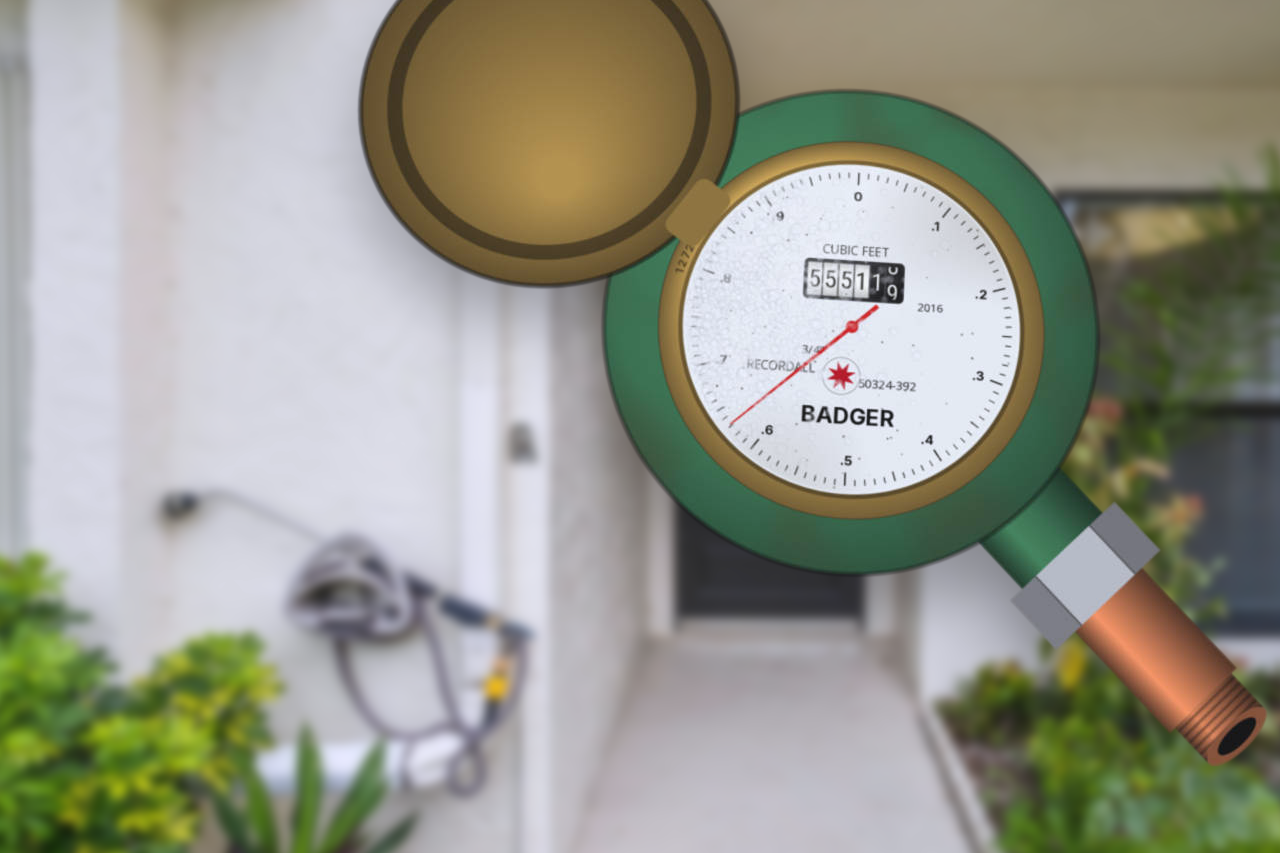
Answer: 555118.63; ft³
